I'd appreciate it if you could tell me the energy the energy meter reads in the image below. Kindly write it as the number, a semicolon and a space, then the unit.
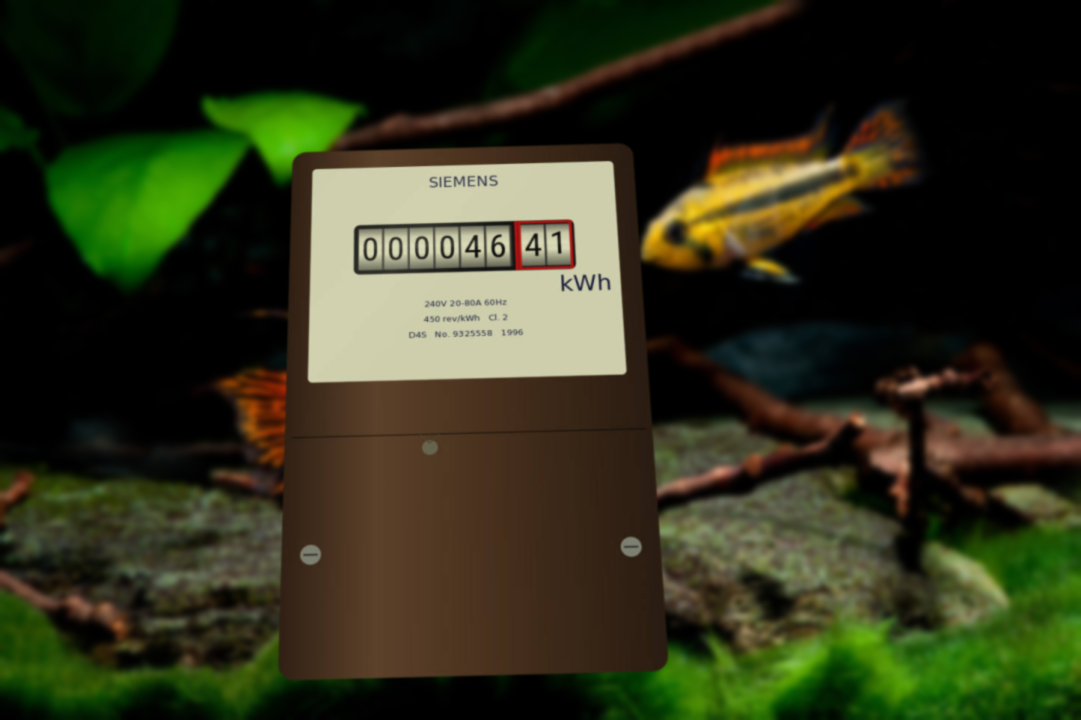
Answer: 46.41; kWh
